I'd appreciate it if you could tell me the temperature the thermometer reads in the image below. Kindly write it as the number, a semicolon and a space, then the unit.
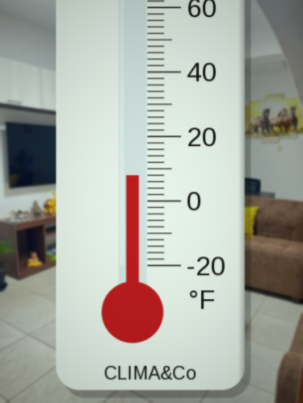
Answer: 8; °F
